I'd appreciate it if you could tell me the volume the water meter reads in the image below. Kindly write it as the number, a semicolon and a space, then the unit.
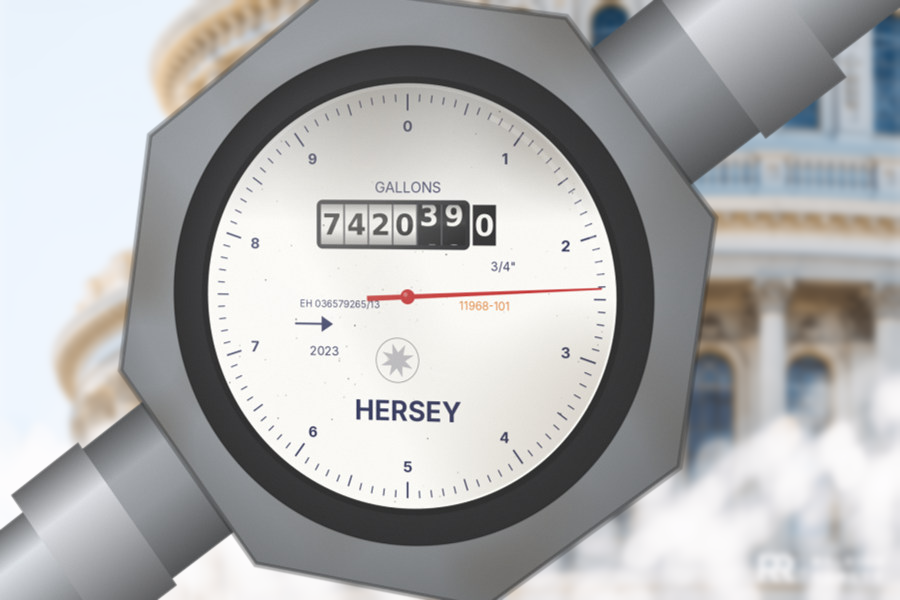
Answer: 7420392.4; gal
